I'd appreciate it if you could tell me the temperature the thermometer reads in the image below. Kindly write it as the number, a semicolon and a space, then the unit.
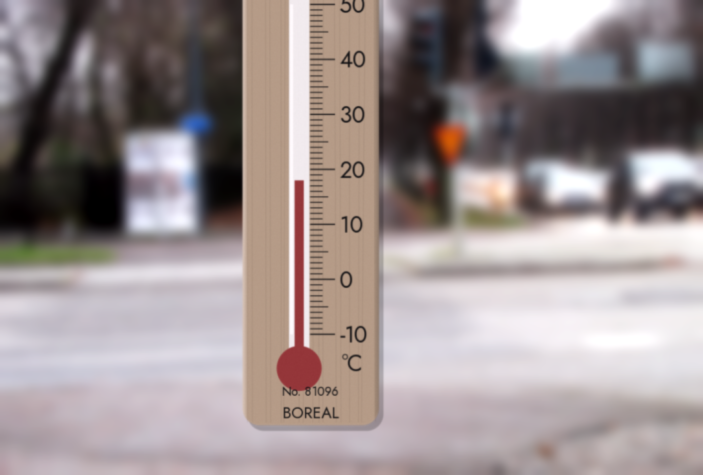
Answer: 18; °C
